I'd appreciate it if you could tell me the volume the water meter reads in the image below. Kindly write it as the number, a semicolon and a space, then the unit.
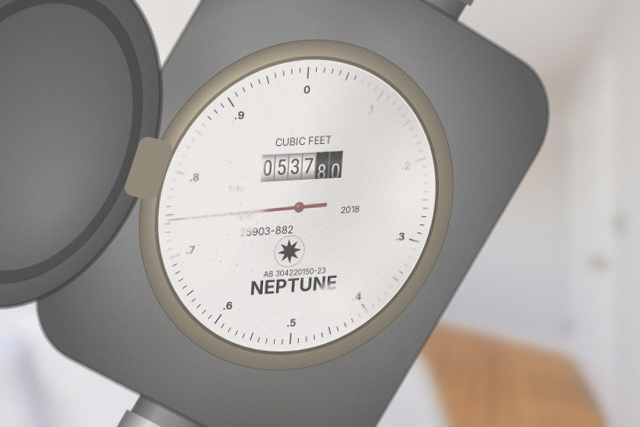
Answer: 53779.74; ft³
